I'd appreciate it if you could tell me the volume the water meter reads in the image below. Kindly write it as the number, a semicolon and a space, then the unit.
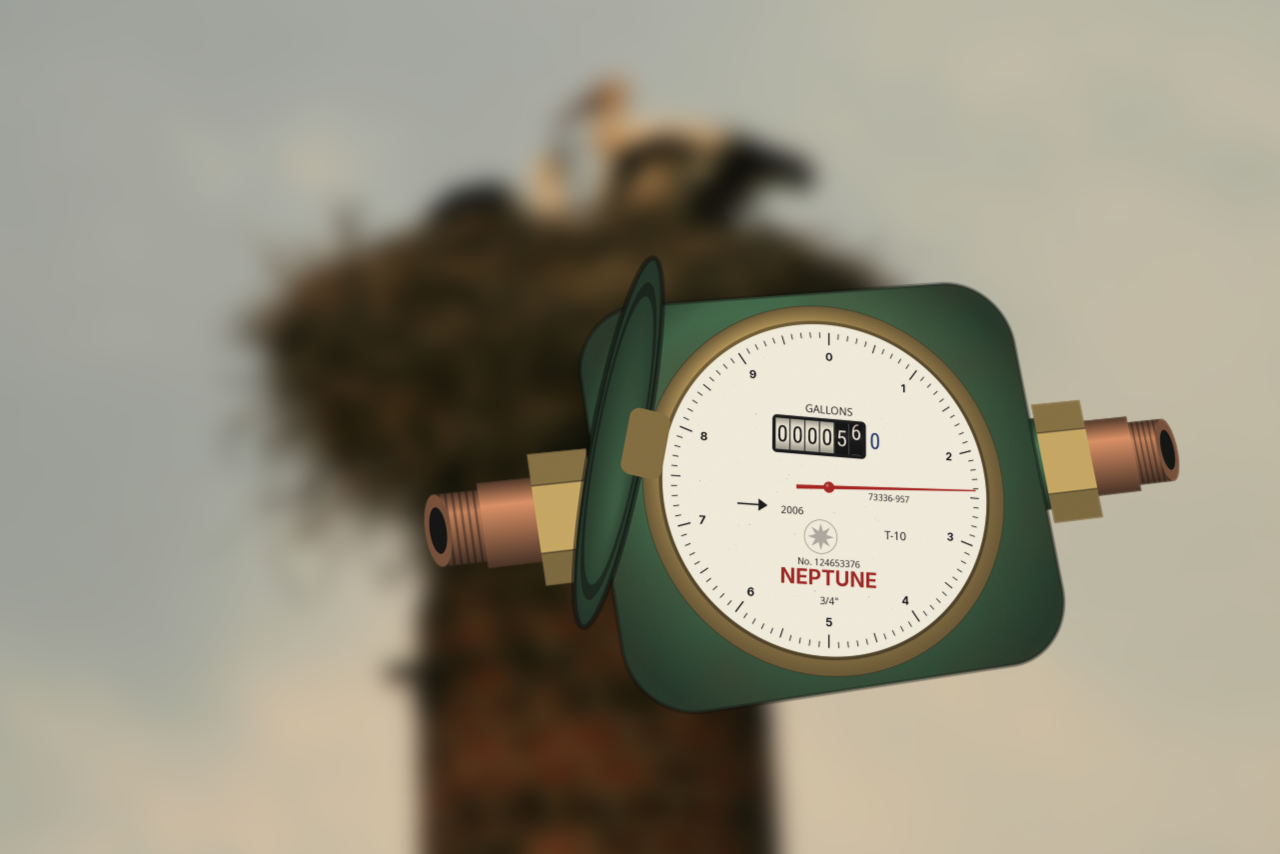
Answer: 562.4; gal
